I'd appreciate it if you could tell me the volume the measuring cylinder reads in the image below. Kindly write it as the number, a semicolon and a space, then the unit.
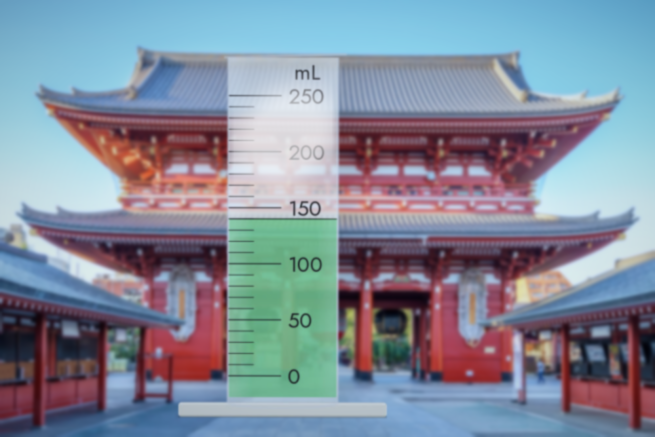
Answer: 140; mL
